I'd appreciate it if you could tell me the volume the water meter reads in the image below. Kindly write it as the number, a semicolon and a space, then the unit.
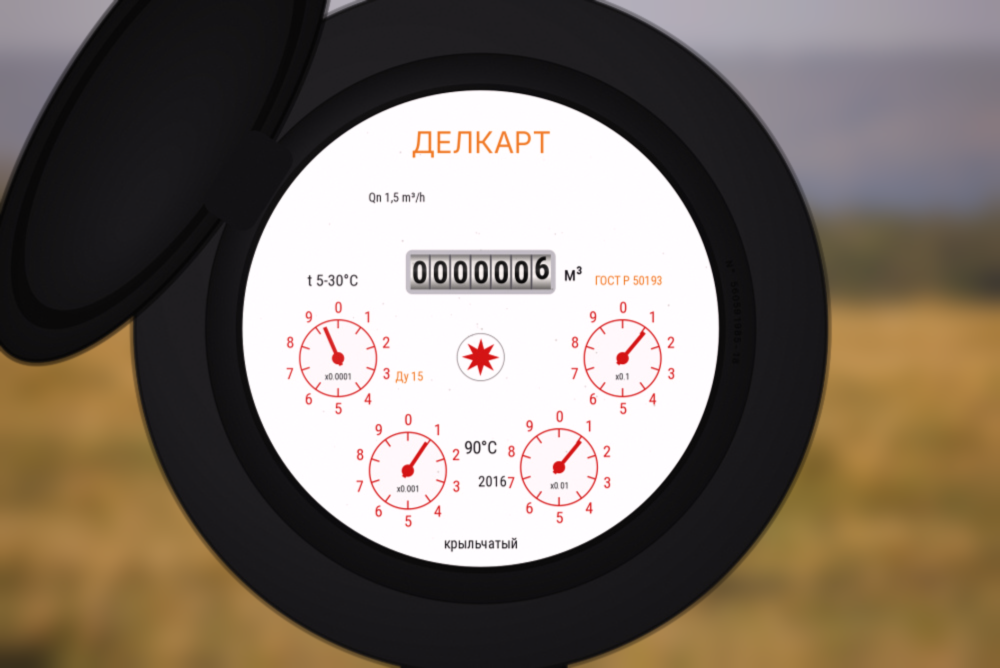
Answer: 6.1109; m³
